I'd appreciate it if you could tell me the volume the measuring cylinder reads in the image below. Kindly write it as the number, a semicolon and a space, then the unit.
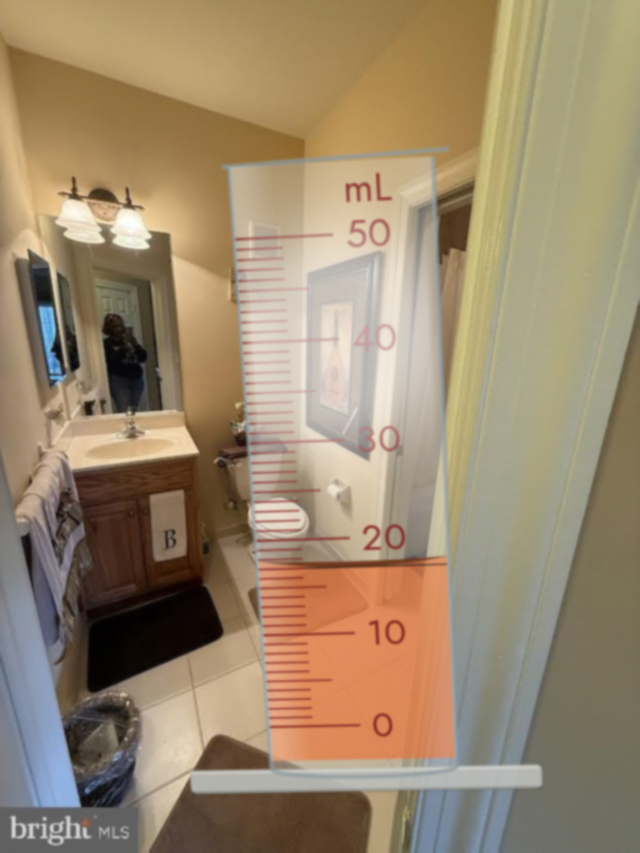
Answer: 17; mL
